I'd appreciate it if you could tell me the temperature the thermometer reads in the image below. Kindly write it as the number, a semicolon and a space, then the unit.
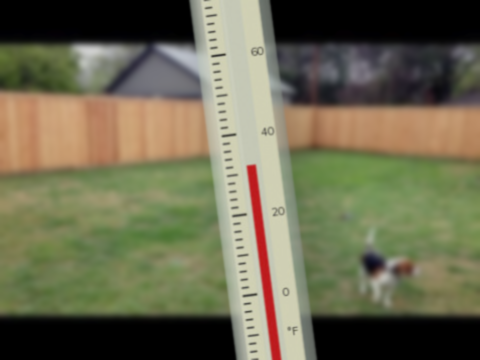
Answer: 32; °F
